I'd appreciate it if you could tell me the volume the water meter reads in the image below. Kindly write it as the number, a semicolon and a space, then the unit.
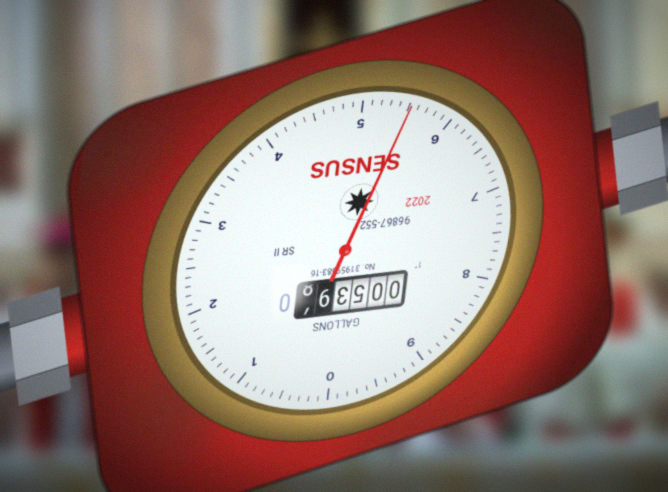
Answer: 53975.5; gal
